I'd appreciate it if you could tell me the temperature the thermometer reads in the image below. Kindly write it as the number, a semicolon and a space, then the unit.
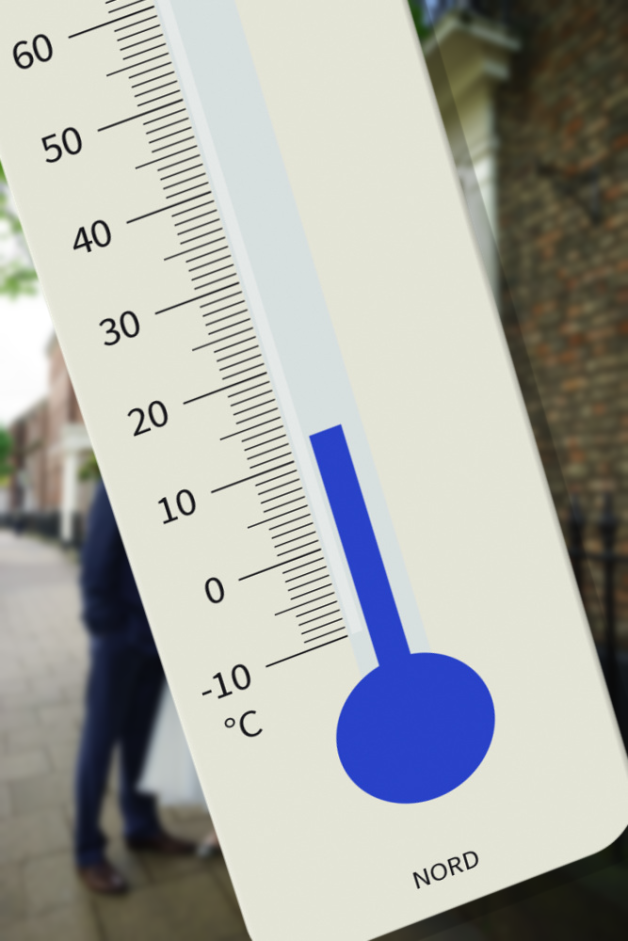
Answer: 12; °C
